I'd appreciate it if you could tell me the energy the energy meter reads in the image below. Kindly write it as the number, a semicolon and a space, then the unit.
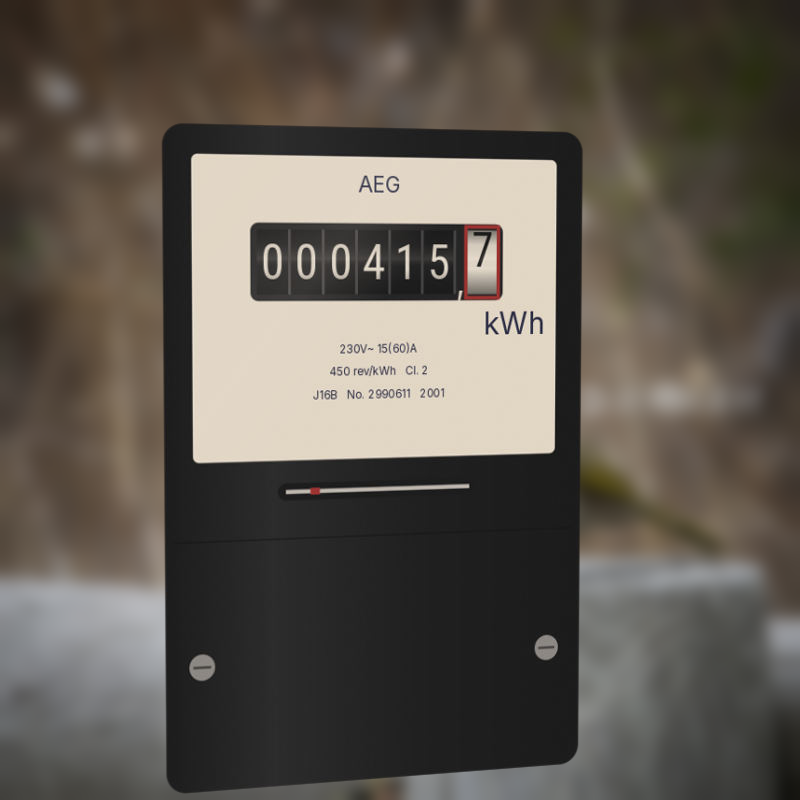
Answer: 415.7; kWh
